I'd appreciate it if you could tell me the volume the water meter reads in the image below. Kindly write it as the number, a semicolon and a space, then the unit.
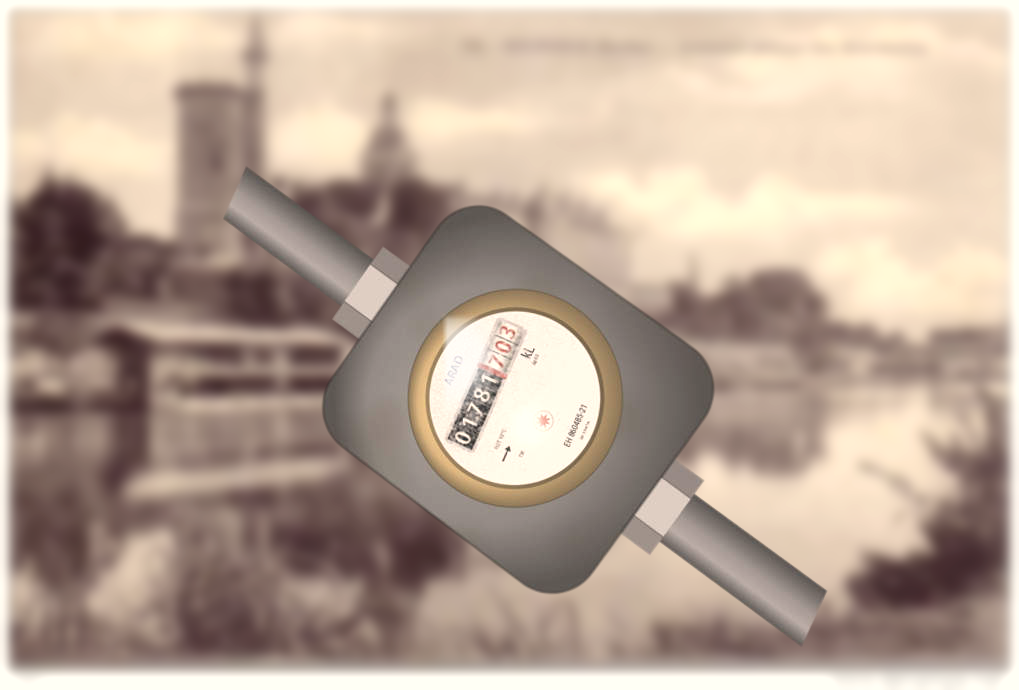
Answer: 1781.703; kL
